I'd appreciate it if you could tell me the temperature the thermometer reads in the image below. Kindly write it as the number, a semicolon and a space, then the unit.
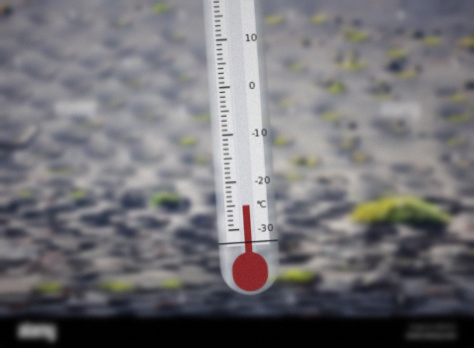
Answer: -25; °C
